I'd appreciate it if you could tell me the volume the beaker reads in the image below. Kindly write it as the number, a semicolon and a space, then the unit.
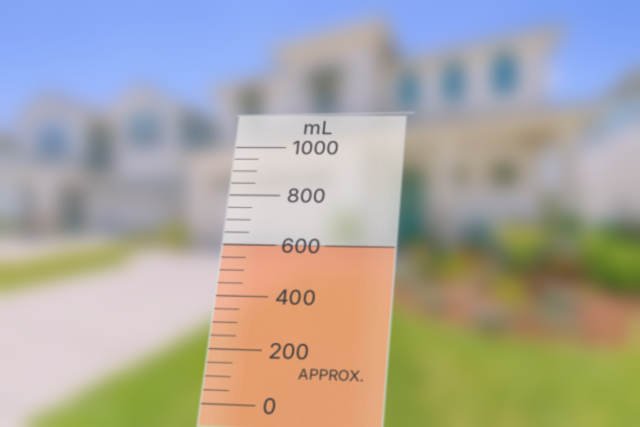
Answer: 600; mL
